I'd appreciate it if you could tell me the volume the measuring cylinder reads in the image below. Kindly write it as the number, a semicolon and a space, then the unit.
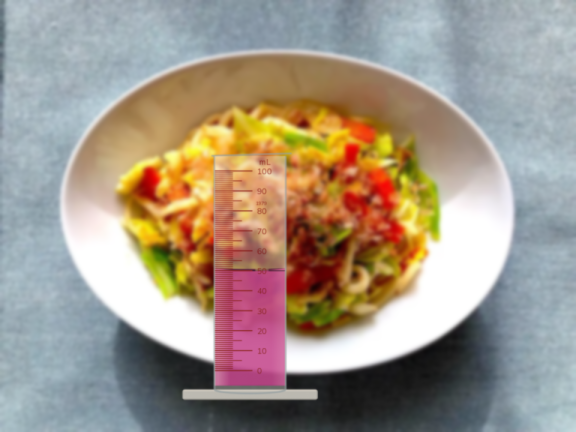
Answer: 50; mL
